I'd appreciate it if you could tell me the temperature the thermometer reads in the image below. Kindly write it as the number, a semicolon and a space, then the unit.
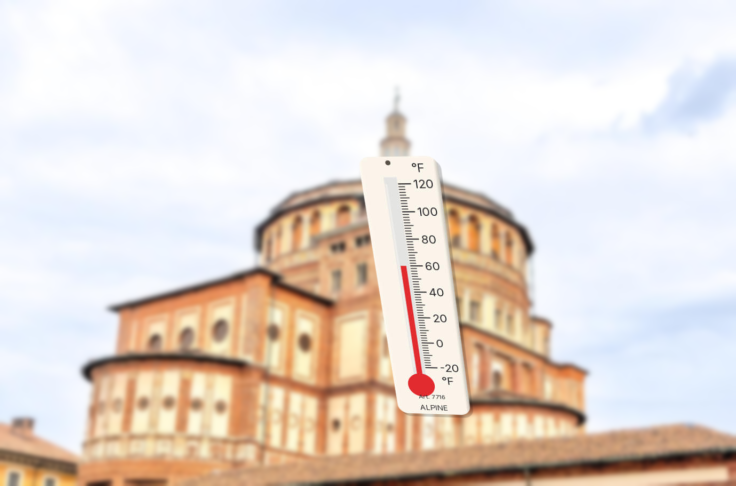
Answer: 60; °F
